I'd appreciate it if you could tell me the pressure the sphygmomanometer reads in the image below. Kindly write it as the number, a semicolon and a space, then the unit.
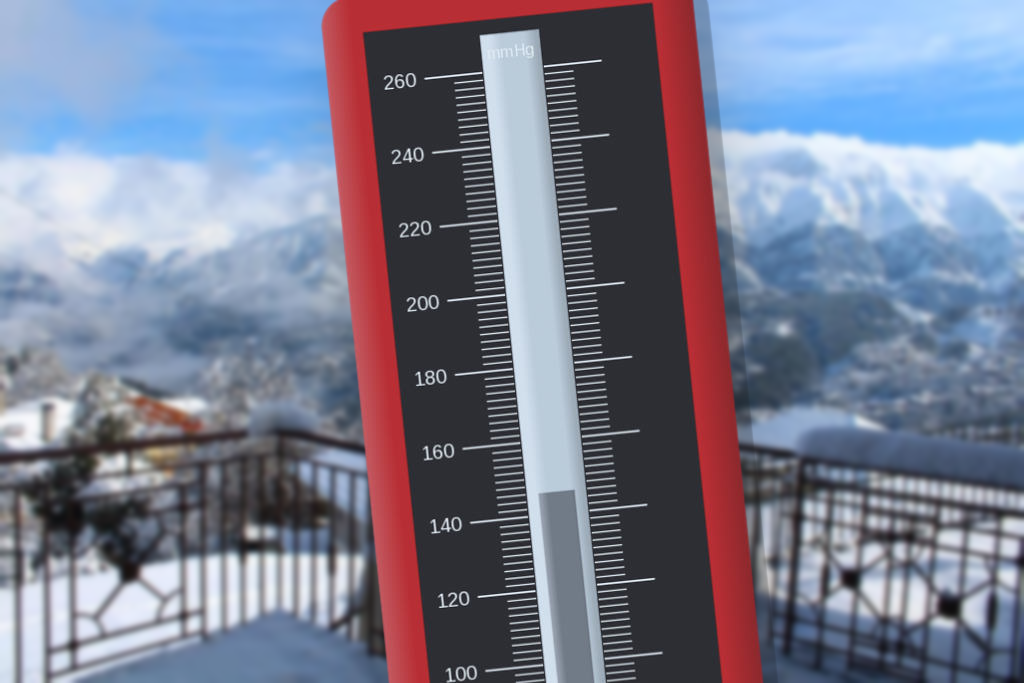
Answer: 146; mmHg
